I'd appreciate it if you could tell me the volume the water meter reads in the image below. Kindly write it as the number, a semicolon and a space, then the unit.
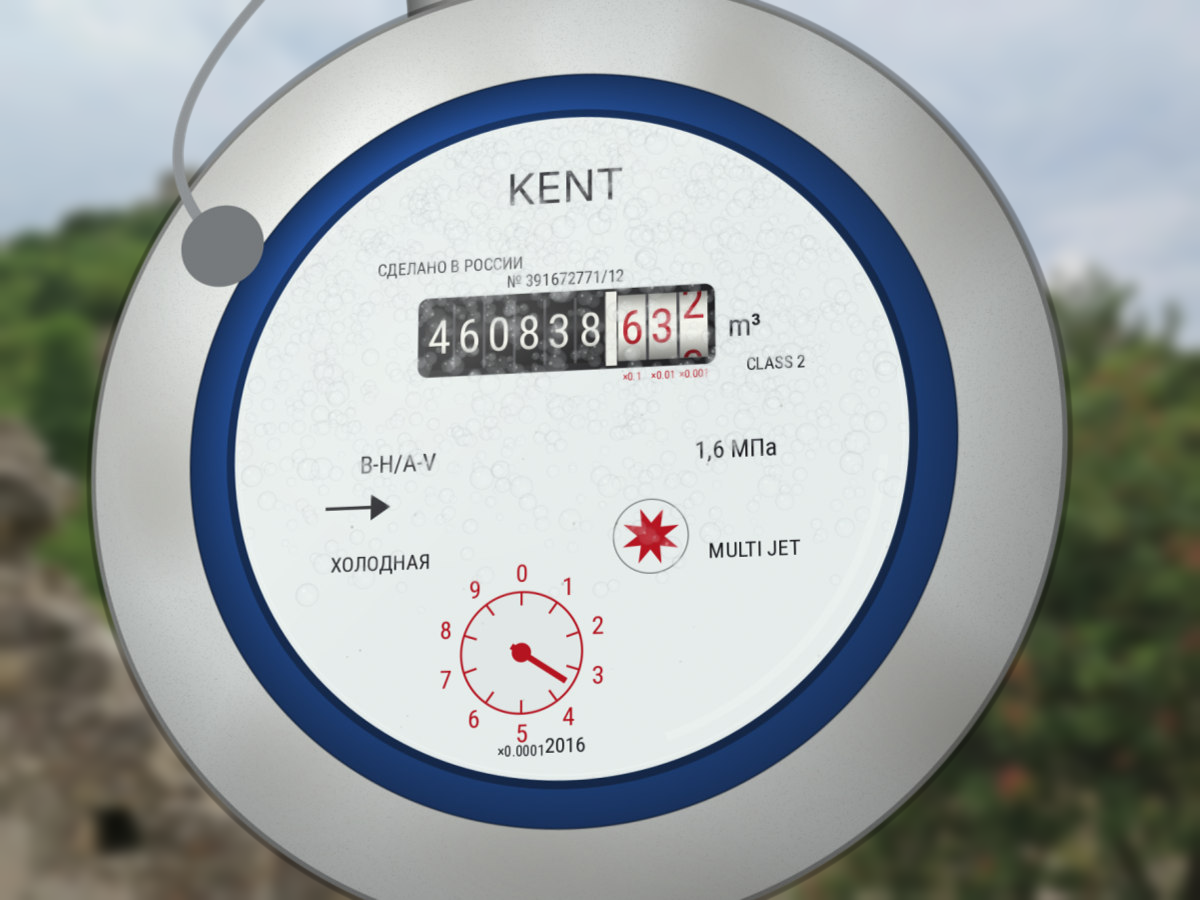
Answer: 460838.6323; m³
